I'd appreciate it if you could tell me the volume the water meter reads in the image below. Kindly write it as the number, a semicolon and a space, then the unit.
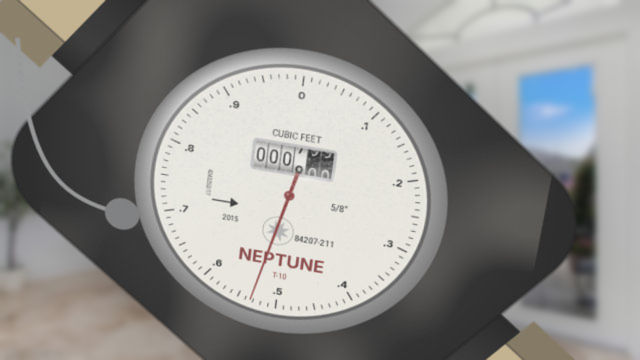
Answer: 799.53; ft³
